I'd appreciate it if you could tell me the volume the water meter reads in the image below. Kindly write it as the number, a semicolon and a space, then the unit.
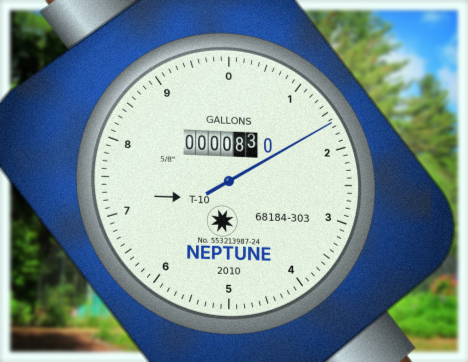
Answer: 831.6; gal
